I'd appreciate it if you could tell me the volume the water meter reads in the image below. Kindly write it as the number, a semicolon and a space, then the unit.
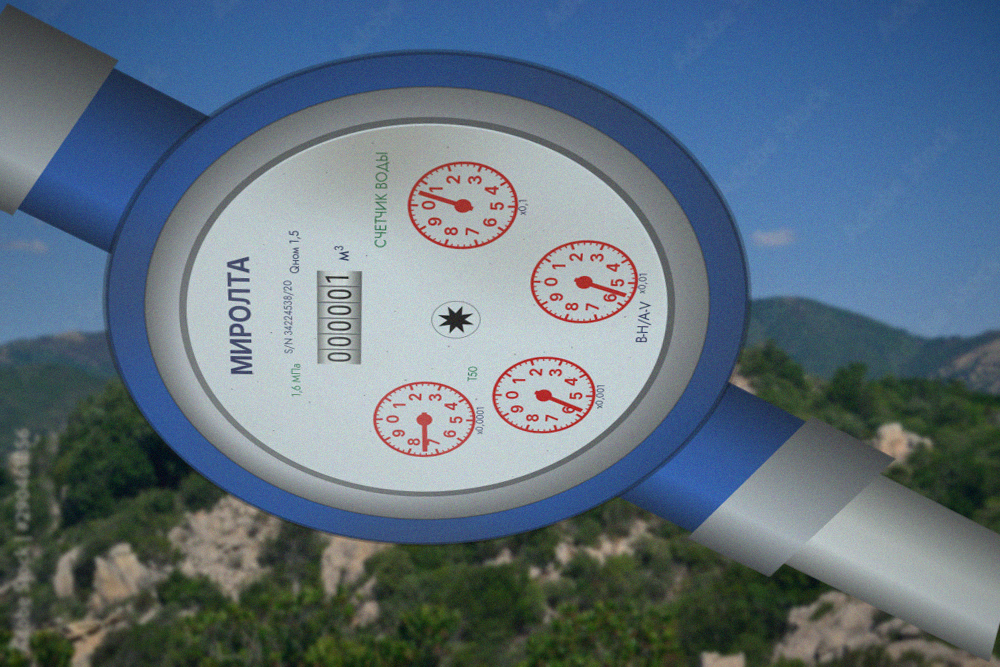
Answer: 1.0557; m³
